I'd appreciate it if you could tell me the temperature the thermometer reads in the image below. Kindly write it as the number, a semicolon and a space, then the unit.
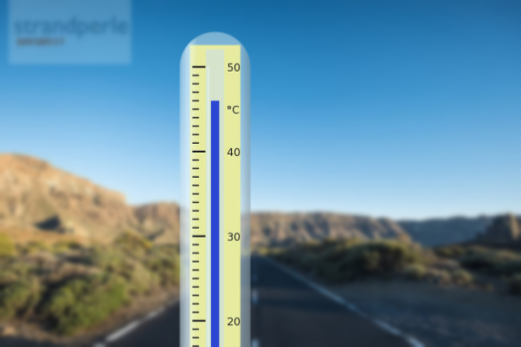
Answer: 46; °C
